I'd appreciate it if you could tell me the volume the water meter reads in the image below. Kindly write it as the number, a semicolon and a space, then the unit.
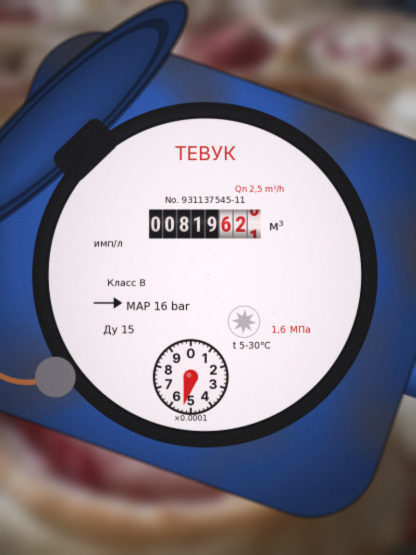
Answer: 819.6205; m³
